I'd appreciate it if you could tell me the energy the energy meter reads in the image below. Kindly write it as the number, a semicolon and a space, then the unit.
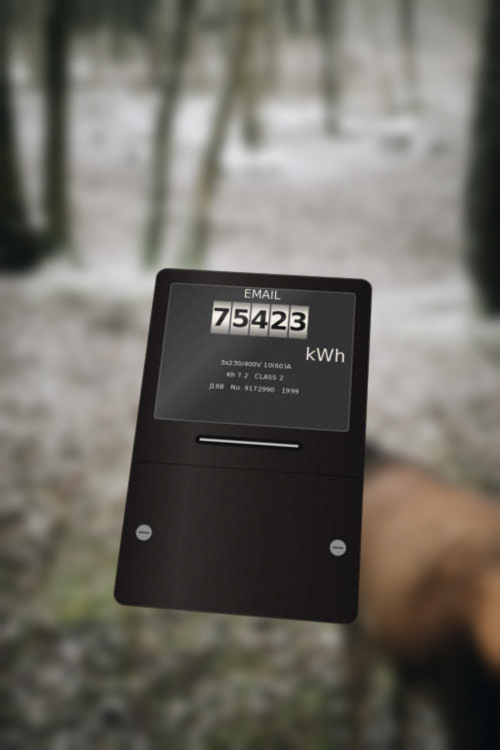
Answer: 75423; kWh
